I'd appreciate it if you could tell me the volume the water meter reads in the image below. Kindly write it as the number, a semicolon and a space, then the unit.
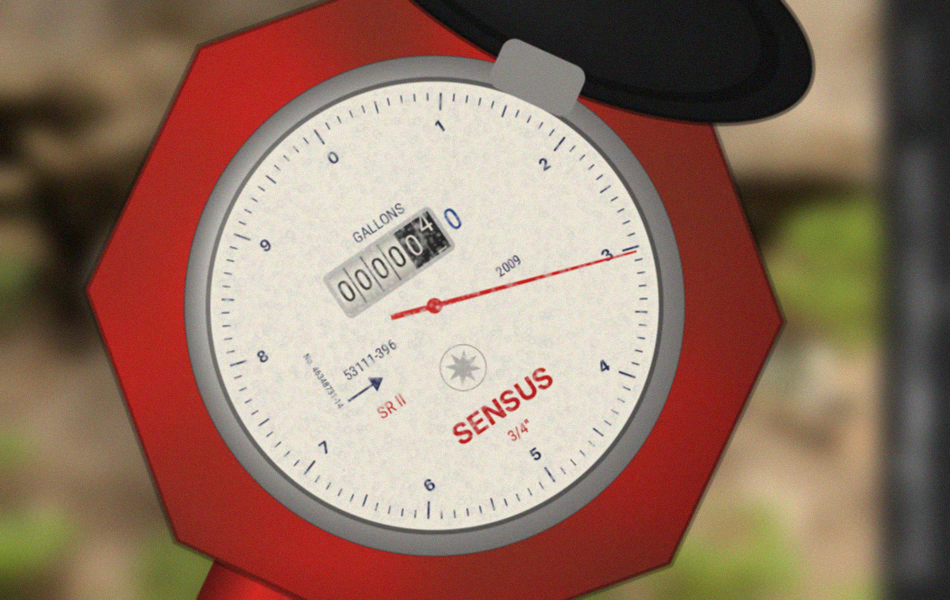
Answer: 43.0; gal
